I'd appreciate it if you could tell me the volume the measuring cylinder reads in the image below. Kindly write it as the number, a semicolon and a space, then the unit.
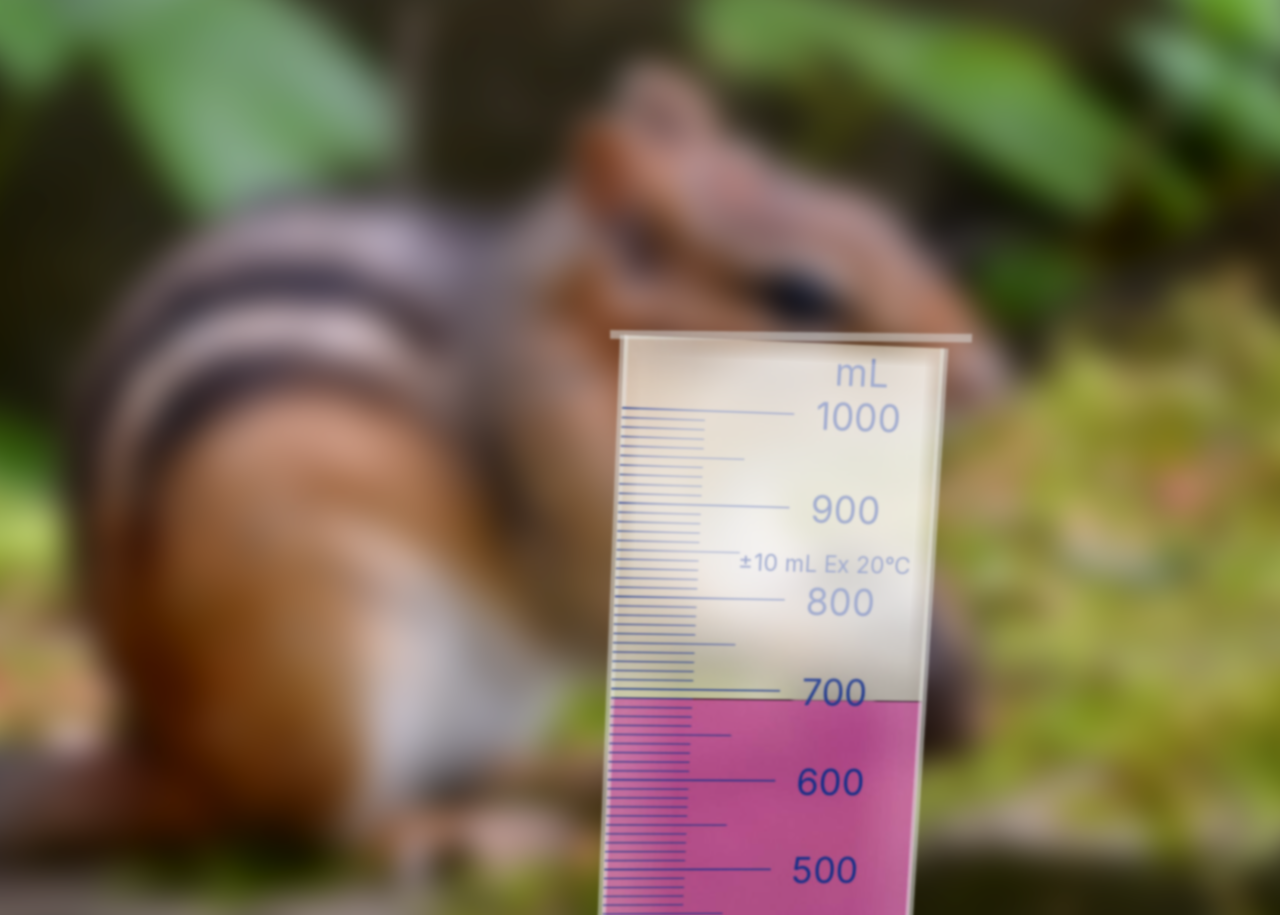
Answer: 690; mL
